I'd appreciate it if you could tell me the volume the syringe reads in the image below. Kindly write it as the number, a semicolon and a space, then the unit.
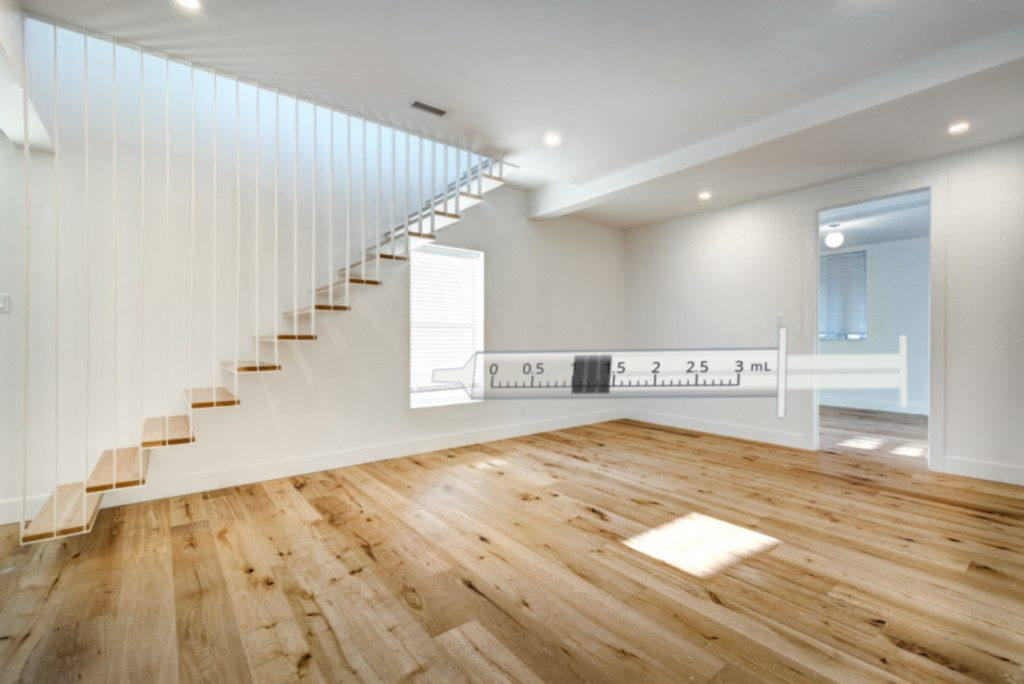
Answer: 1; mL
